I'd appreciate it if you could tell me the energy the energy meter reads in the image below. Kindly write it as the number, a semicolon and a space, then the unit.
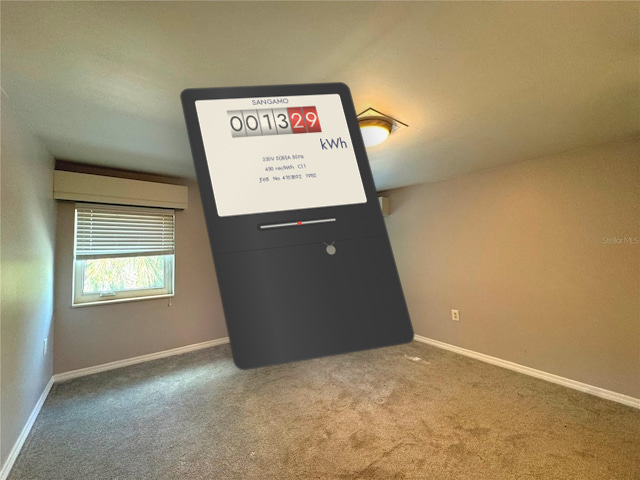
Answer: 13.29; kWh
